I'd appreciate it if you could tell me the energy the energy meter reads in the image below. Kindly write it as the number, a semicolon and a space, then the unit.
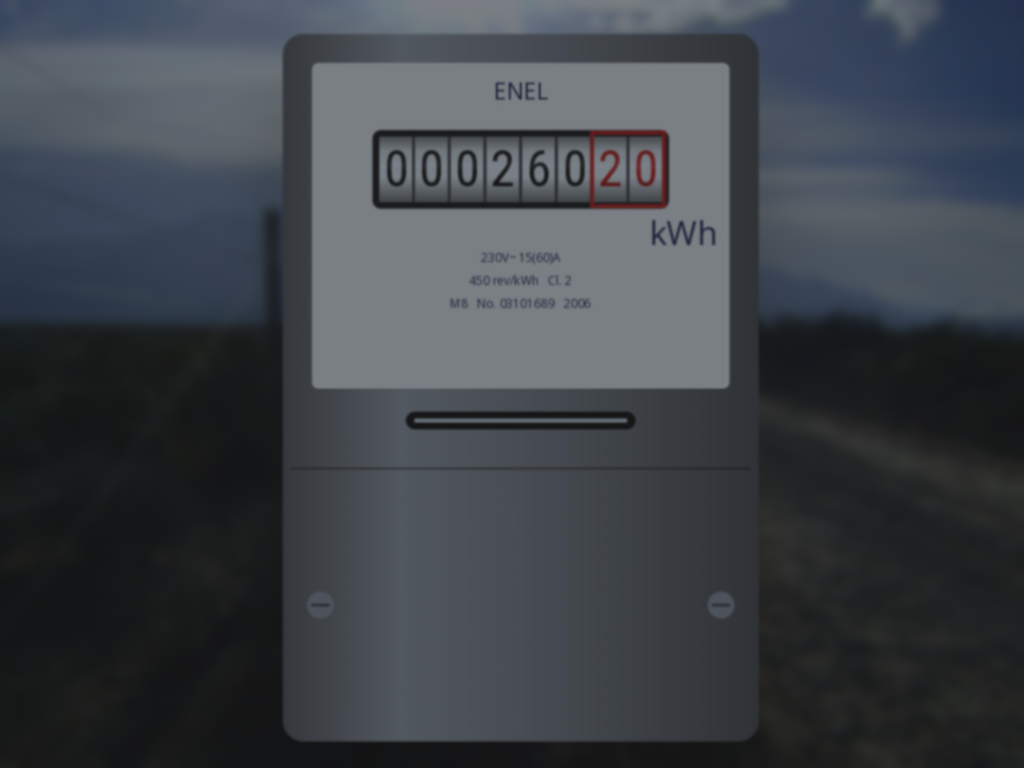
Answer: 260.20; kWh
